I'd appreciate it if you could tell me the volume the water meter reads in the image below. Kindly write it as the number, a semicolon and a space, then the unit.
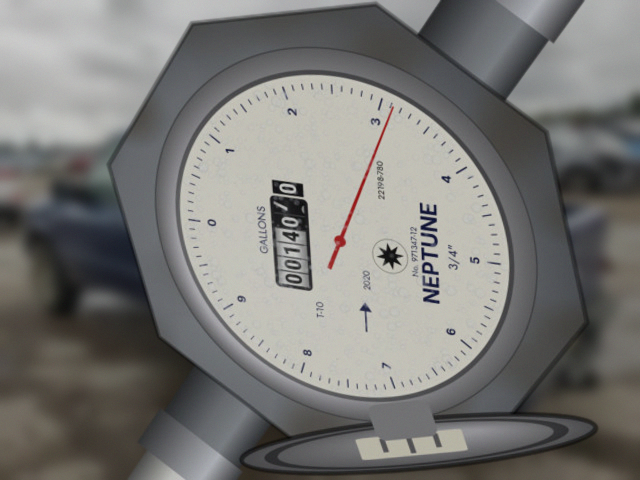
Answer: 14073.1; gal
